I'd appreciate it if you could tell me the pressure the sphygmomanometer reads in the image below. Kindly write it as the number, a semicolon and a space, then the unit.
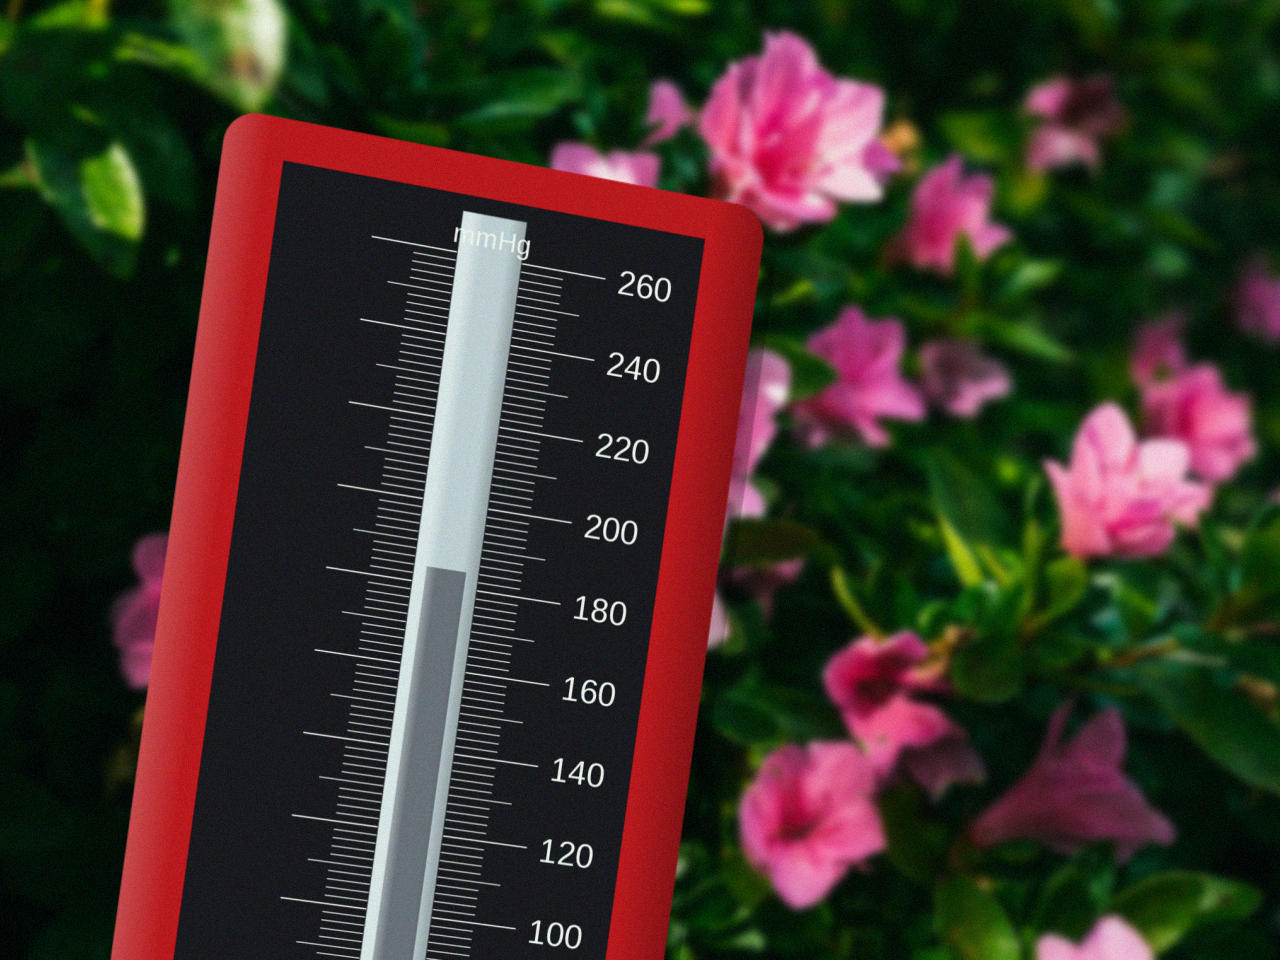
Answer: 184; mmHg
